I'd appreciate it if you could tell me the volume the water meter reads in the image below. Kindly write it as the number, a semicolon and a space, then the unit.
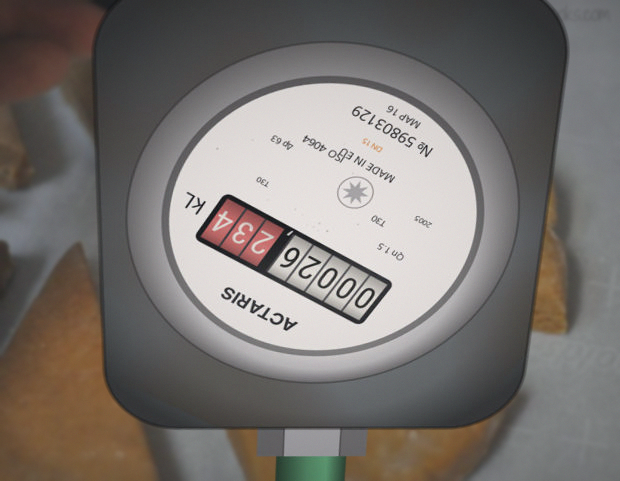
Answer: 26.234; kL
